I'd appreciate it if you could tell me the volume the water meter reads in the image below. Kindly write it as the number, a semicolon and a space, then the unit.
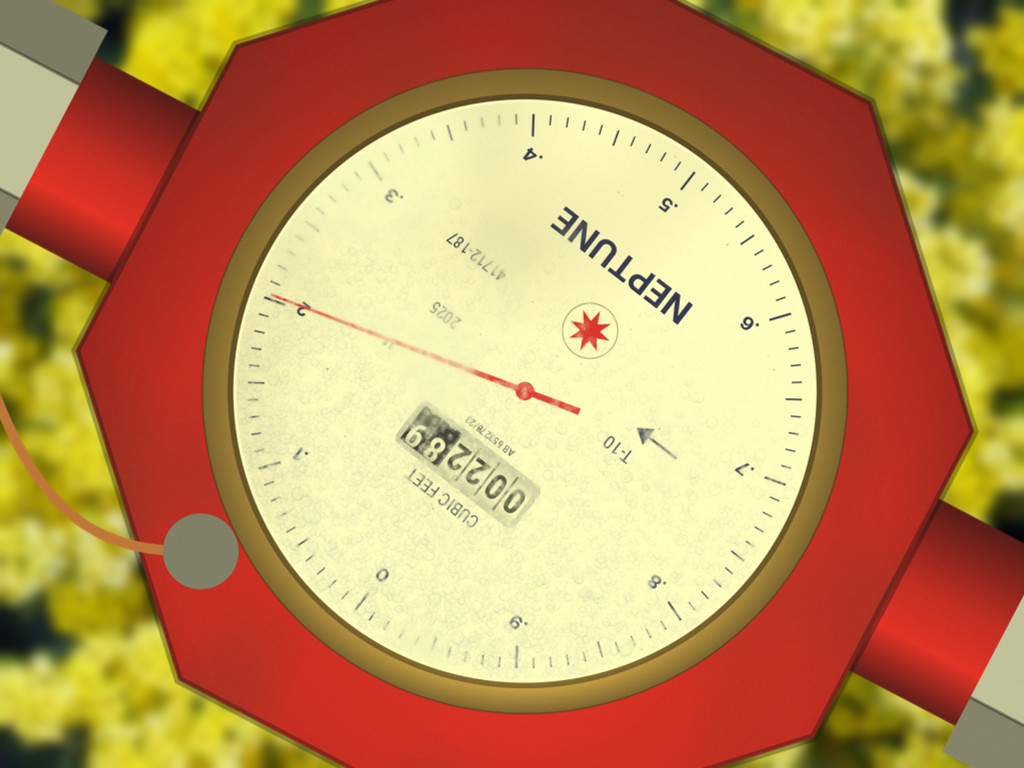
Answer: 2289.20; ft³
